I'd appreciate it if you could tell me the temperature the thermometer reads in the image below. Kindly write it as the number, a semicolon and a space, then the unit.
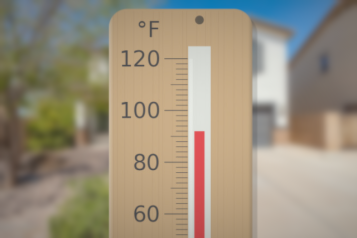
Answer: 92; °F
